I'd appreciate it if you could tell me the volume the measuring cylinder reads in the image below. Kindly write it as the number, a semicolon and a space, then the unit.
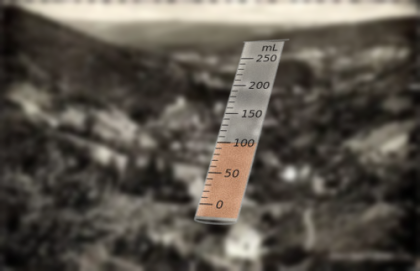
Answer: 100; mL
